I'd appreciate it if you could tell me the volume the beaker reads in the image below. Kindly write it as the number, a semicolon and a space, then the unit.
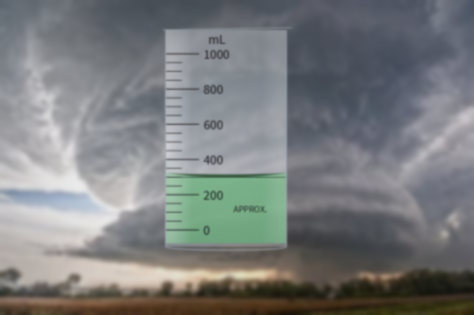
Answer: 300; mL
